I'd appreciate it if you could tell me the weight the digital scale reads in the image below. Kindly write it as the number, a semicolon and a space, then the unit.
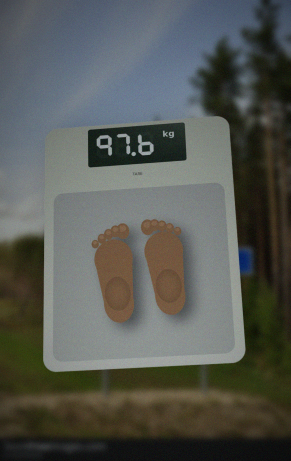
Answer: 97.6; kg
